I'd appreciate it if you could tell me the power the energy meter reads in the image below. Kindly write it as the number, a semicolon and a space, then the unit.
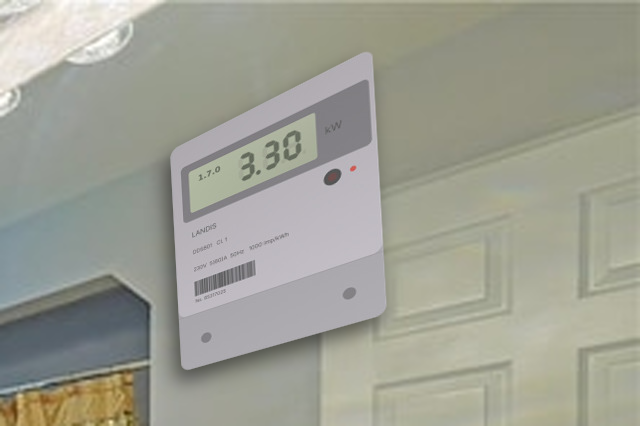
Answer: 3.30; kW
